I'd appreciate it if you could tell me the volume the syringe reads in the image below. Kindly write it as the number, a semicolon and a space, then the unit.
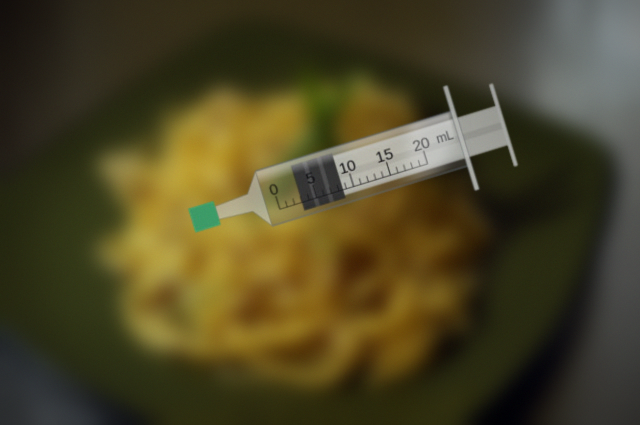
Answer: 3; mL
